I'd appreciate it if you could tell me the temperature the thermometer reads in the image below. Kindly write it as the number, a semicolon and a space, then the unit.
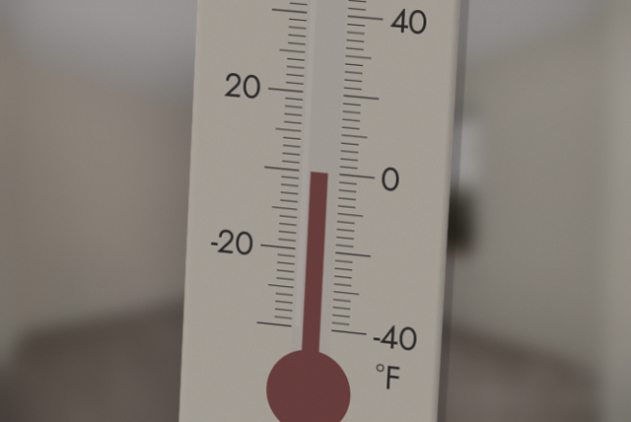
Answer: 0; °F
